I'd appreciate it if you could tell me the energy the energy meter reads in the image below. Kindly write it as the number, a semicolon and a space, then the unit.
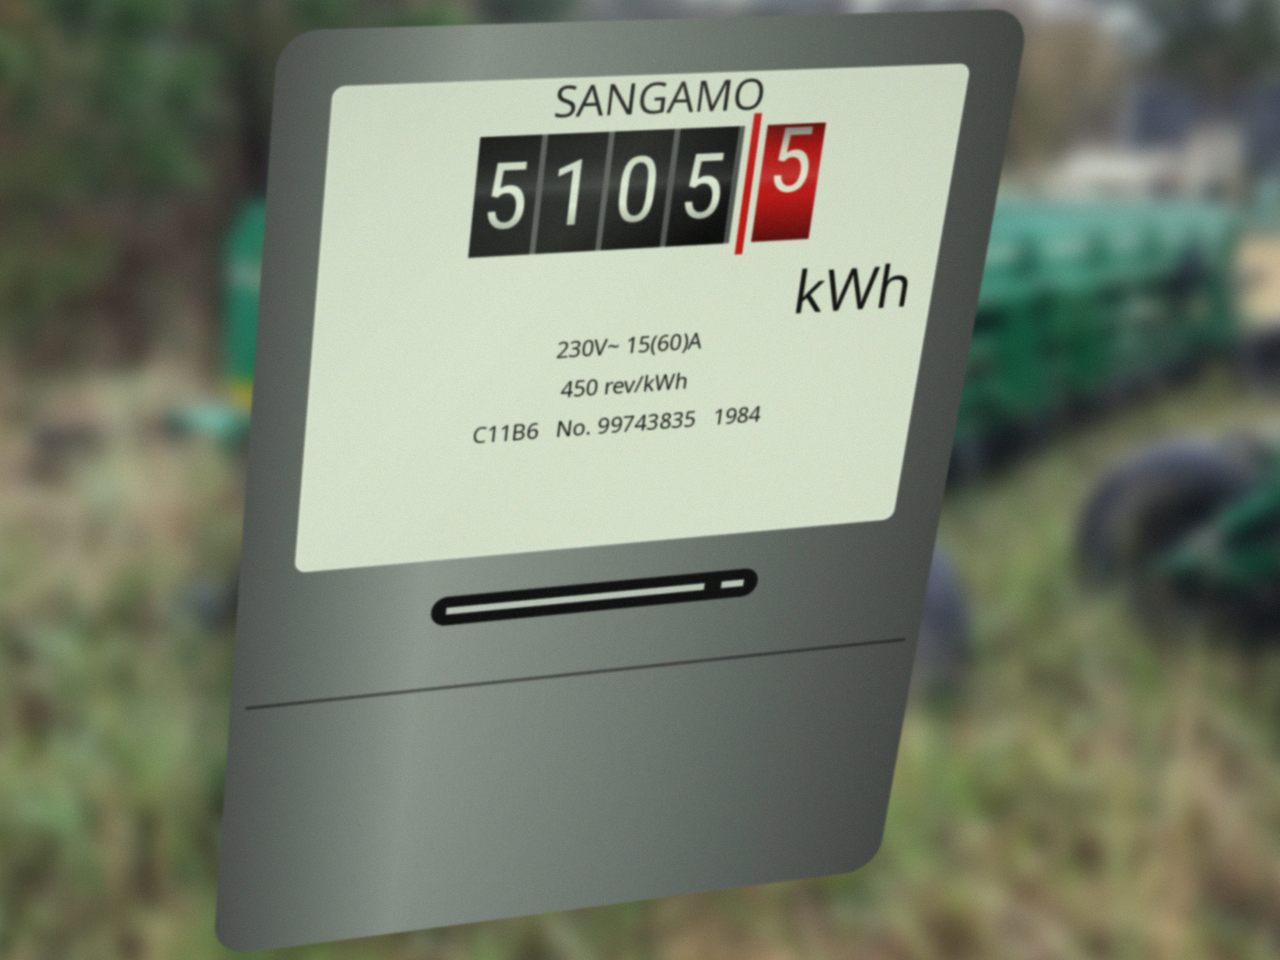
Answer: 5105.5; kWh
